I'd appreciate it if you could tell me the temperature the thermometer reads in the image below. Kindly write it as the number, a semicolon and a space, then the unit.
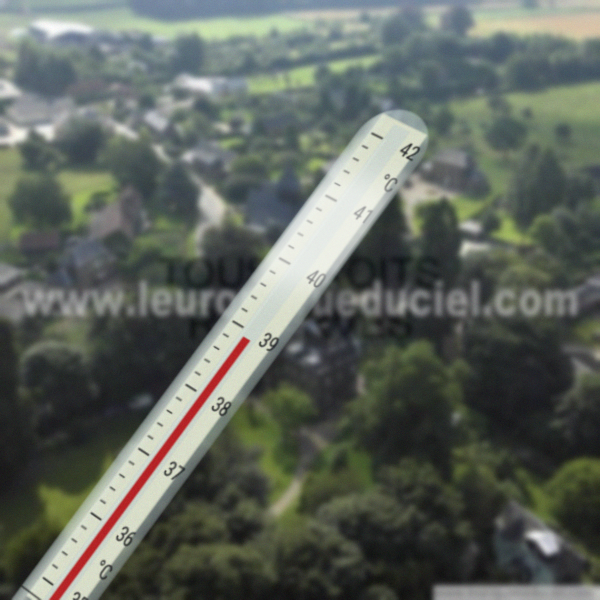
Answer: 38.9; °C
